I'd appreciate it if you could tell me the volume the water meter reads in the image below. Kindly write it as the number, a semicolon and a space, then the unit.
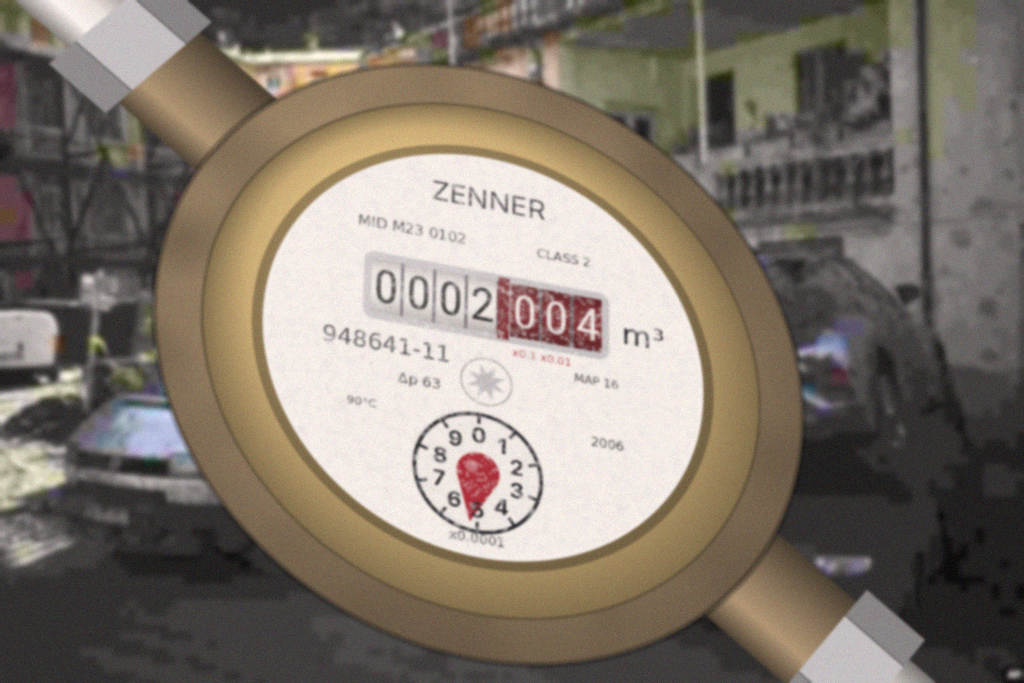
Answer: 2.0045; m³
